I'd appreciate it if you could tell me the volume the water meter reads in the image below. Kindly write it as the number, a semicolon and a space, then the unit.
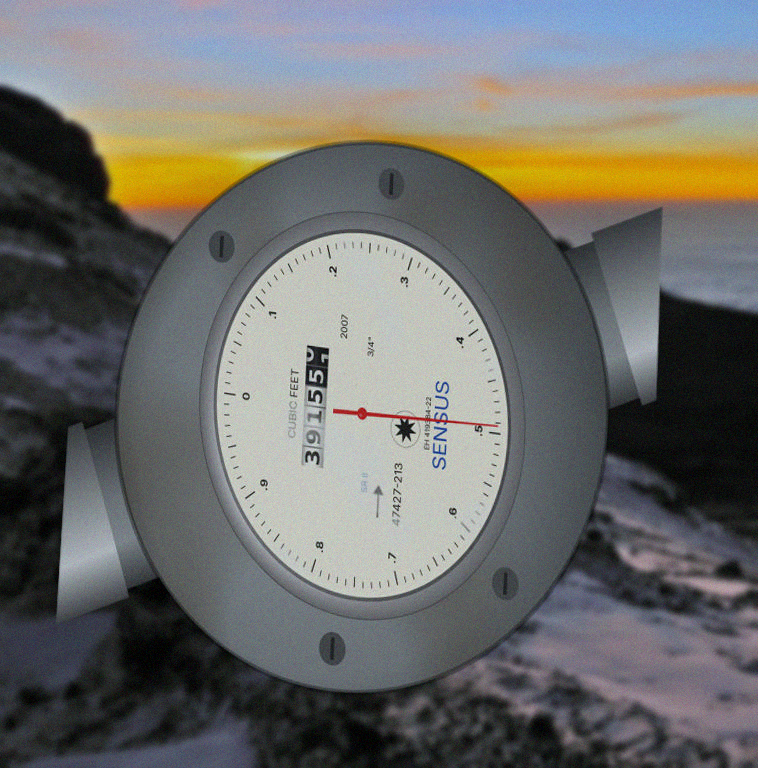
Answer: 391550.49; ft³
